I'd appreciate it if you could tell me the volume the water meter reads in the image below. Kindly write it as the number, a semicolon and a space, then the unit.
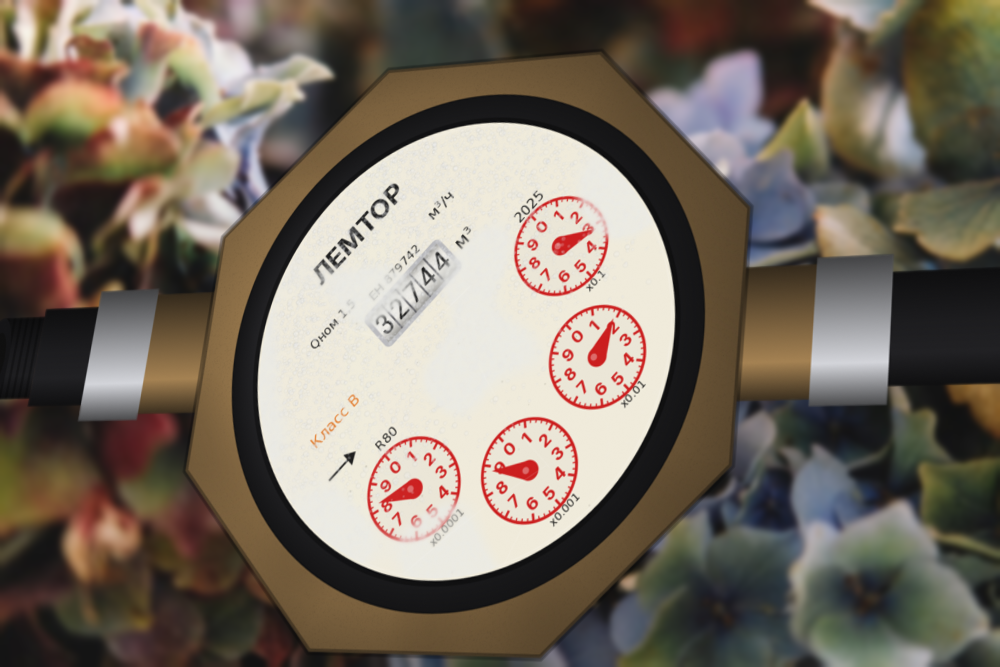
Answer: 32744.3188; m³
